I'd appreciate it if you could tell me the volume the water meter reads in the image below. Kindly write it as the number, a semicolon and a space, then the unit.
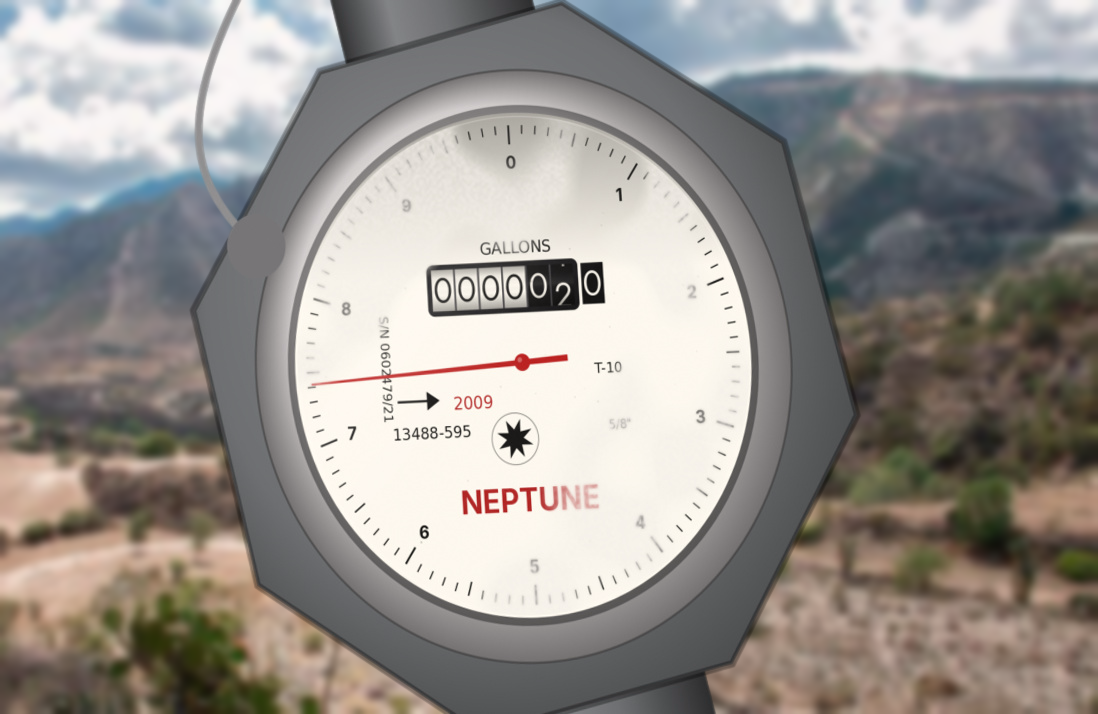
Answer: 17.4; gal
